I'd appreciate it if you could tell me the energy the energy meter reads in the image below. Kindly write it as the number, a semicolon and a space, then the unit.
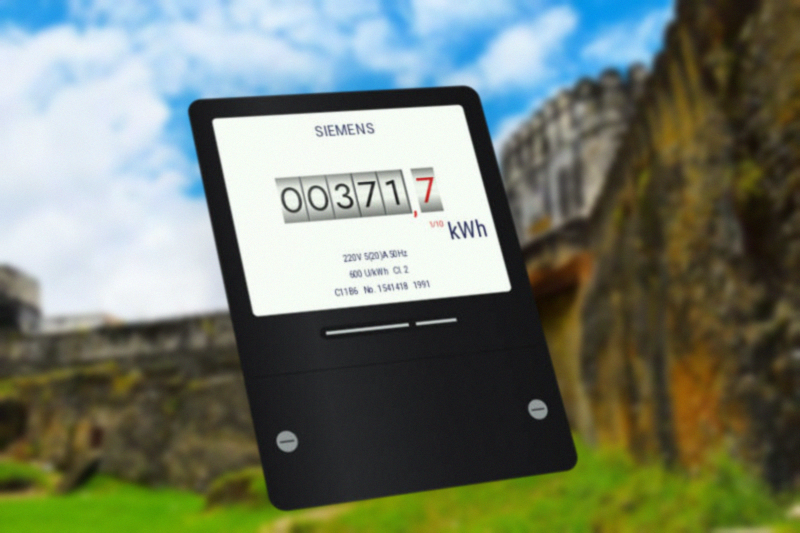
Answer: 371.7; kWh
